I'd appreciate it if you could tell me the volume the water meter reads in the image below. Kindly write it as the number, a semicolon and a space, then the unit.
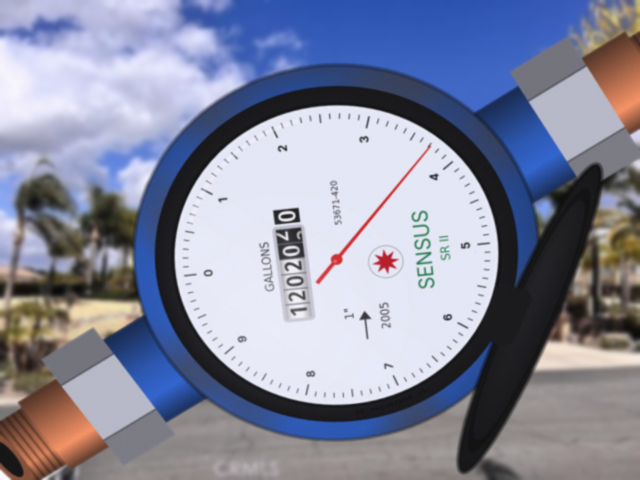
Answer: 1202023.7; gal
